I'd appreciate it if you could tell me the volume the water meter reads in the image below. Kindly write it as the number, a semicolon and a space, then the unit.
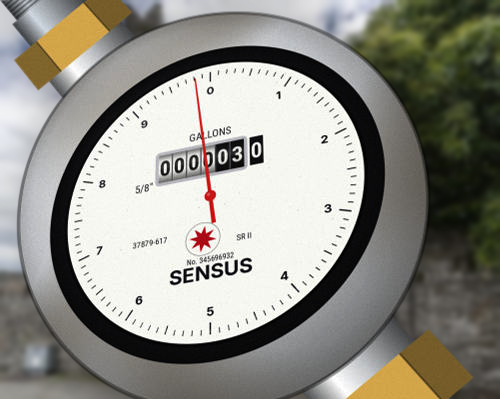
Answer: 29.8; gal
